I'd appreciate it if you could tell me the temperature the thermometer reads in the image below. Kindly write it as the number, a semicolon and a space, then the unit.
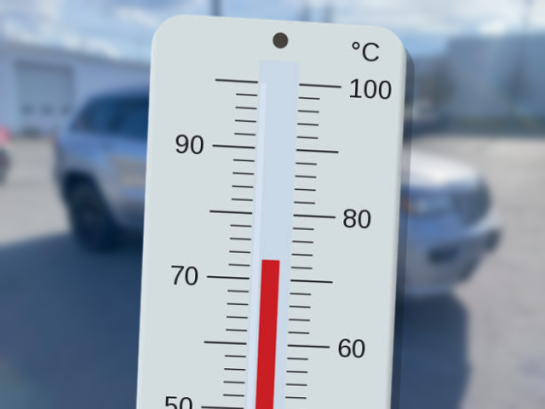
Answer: 73; °C
